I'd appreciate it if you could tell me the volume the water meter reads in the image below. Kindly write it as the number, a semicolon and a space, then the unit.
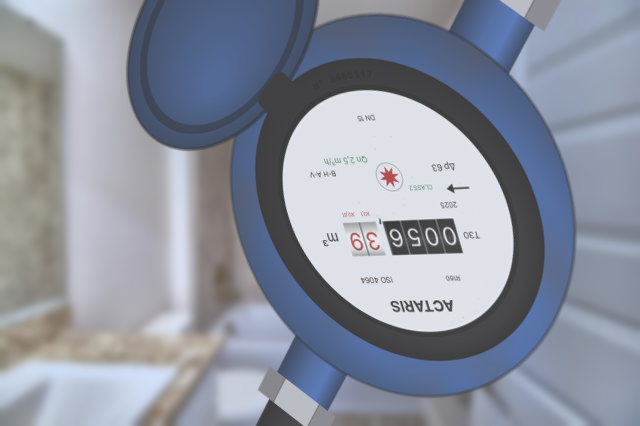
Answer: 56.39; m³
